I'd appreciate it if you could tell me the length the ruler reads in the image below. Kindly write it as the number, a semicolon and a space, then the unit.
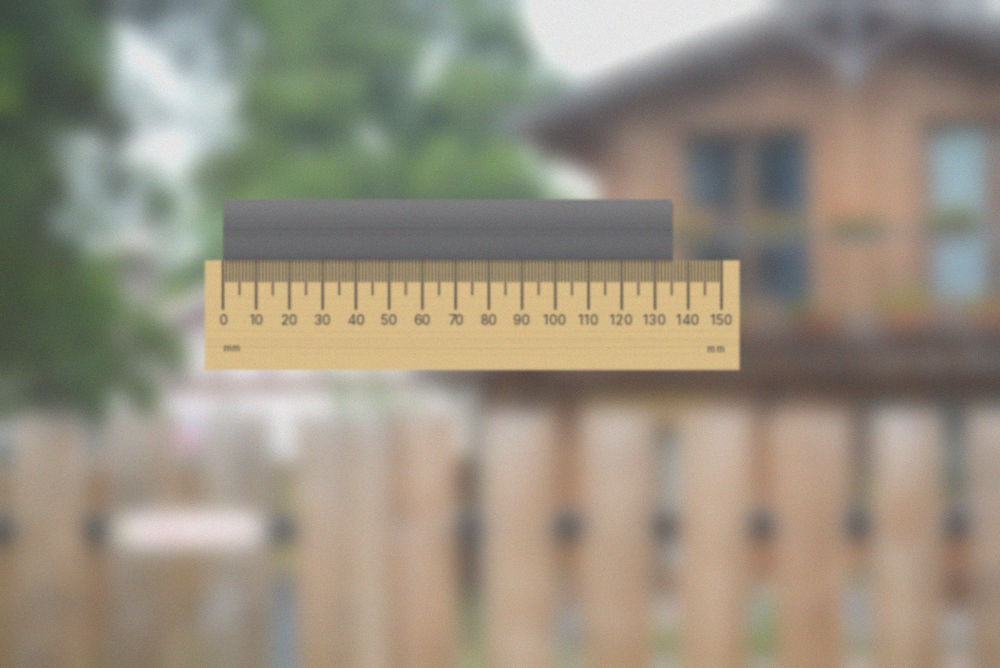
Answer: 135; mm
